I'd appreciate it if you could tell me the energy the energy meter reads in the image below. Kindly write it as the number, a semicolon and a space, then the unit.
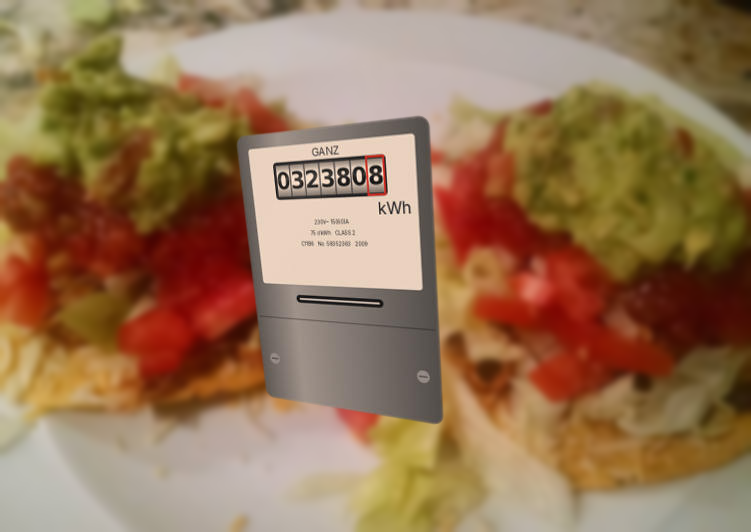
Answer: 32380.8; kWh
